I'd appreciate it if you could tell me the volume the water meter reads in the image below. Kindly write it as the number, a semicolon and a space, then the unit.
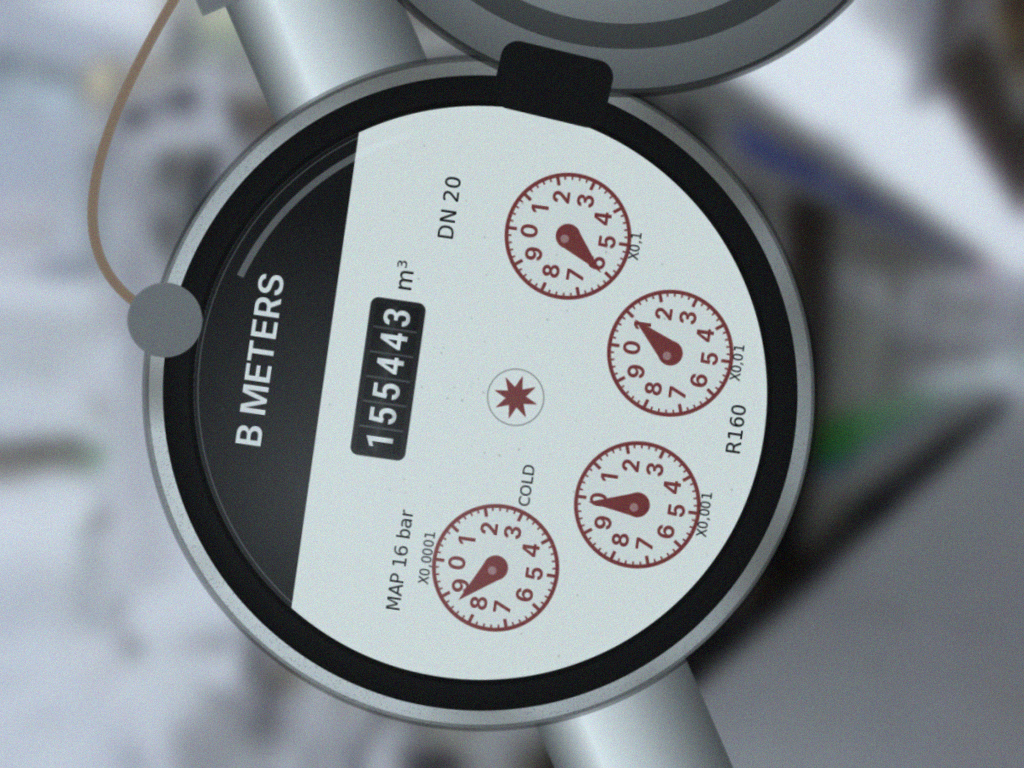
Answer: 155443.6098; m³
